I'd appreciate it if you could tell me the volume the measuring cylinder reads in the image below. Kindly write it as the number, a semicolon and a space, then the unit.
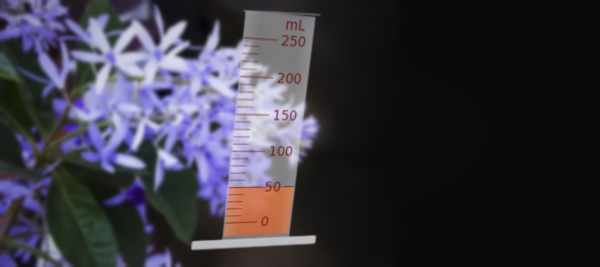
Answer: 50; mL
